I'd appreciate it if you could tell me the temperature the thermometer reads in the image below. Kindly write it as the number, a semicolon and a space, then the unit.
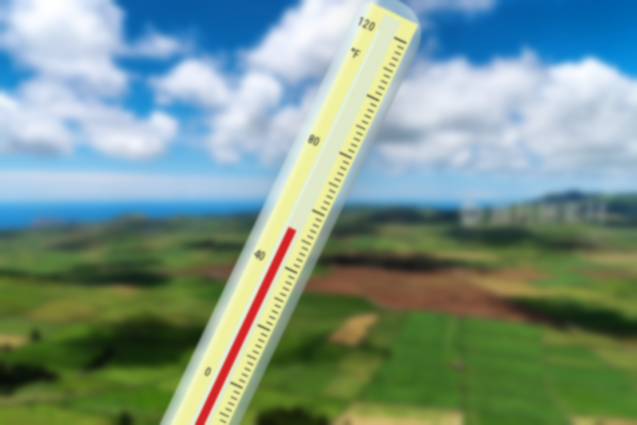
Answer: 52; °F
